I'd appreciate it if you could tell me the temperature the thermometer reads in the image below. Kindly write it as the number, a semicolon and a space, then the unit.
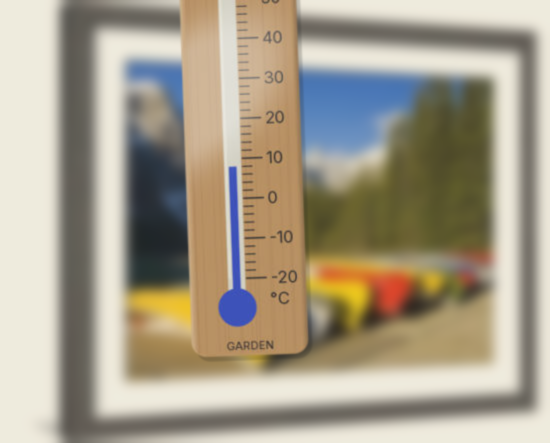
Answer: 8; °C
